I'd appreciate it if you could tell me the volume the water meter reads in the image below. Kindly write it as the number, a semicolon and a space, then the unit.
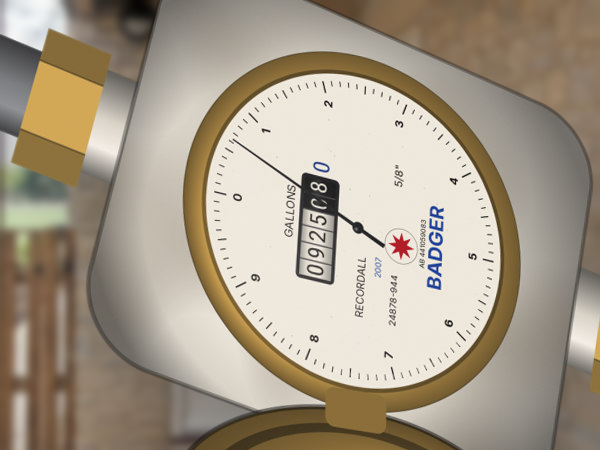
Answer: 925080.6; gal
